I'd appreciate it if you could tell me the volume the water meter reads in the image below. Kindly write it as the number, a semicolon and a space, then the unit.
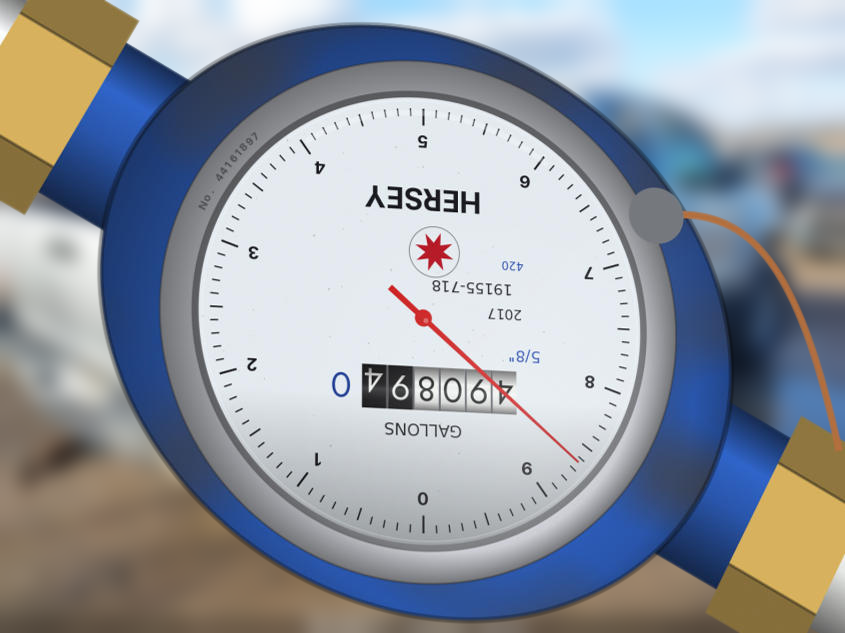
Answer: 4908938.6; gal
